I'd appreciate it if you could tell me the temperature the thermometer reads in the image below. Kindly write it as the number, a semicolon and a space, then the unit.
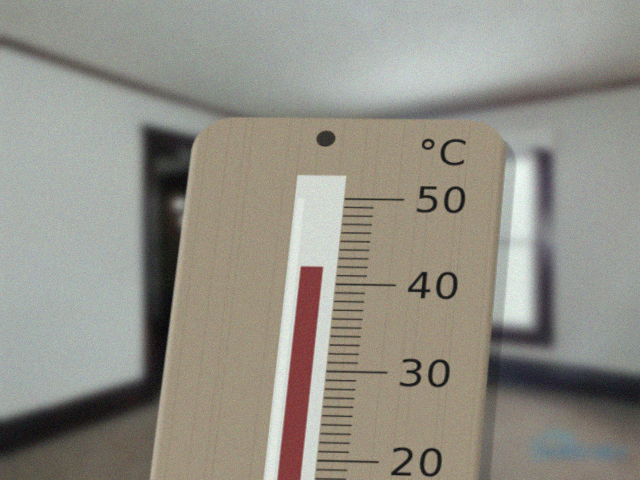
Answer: 42; °C
